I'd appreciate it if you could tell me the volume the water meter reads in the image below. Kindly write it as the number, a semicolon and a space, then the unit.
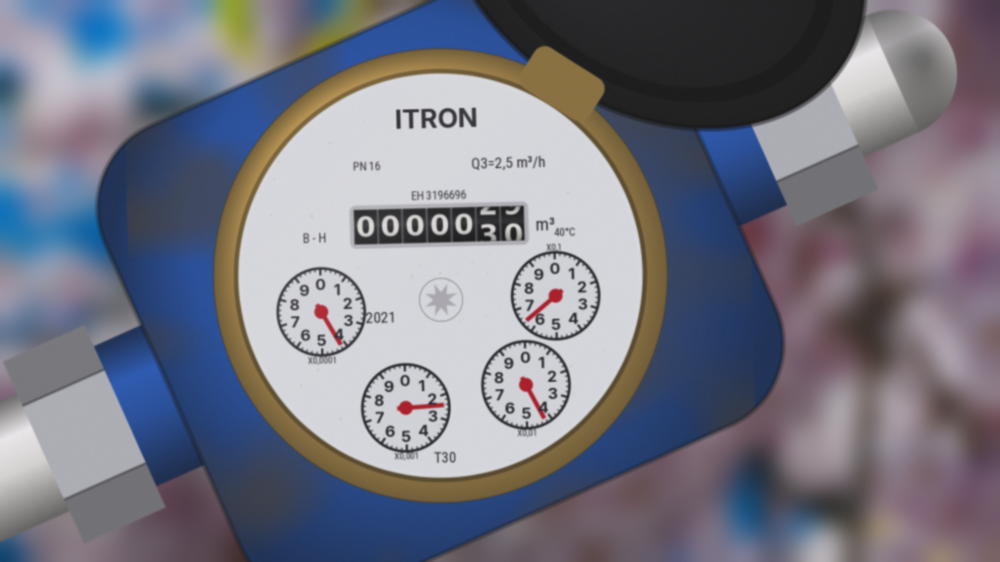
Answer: 29.6424; m³
